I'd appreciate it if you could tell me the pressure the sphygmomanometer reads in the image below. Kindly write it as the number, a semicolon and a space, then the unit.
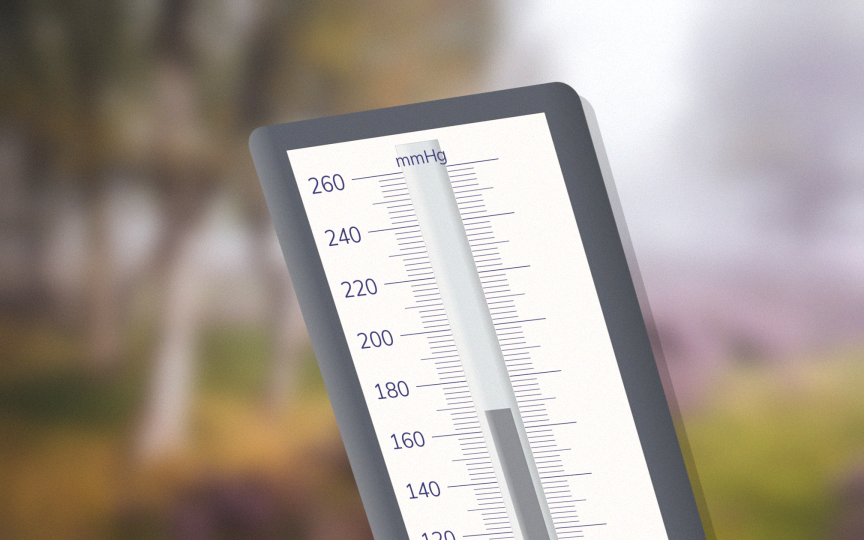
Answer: 168; mmHg
